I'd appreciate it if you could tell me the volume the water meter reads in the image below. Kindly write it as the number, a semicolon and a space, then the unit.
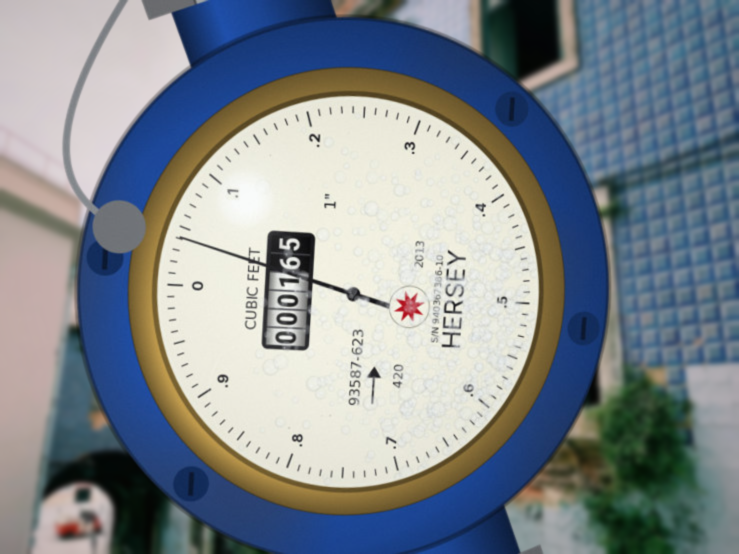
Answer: 165.04; ft³
